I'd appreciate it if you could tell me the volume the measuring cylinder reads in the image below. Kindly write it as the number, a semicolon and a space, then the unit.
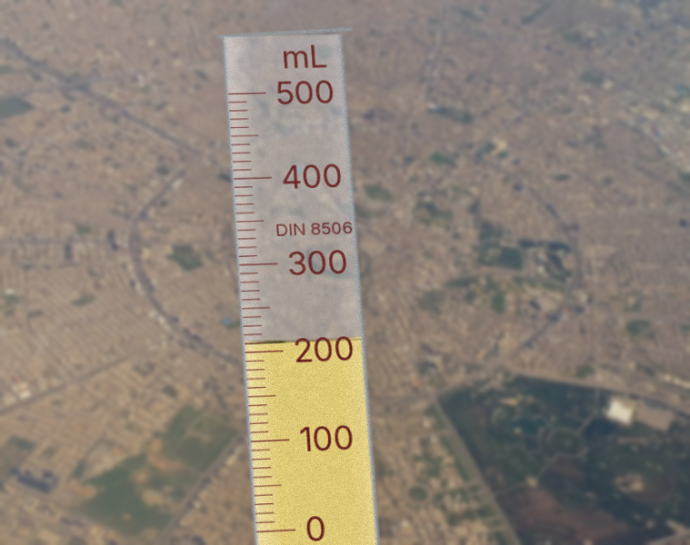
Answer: 210; mL
